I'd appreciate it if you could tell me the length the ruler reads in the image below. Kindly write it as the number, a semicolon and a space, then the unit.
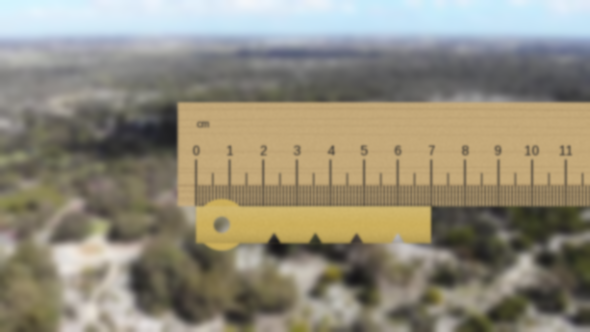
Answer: 7; cm
